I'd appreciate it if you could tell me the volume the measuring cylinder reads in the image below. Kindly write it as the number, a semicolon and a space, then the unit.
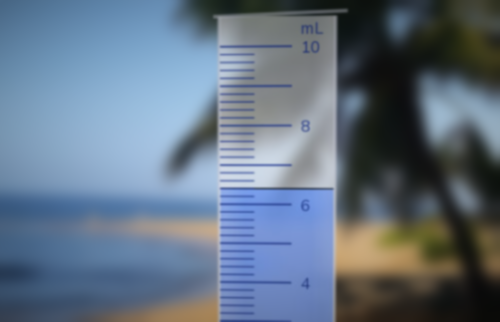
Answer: 6.4; mL
